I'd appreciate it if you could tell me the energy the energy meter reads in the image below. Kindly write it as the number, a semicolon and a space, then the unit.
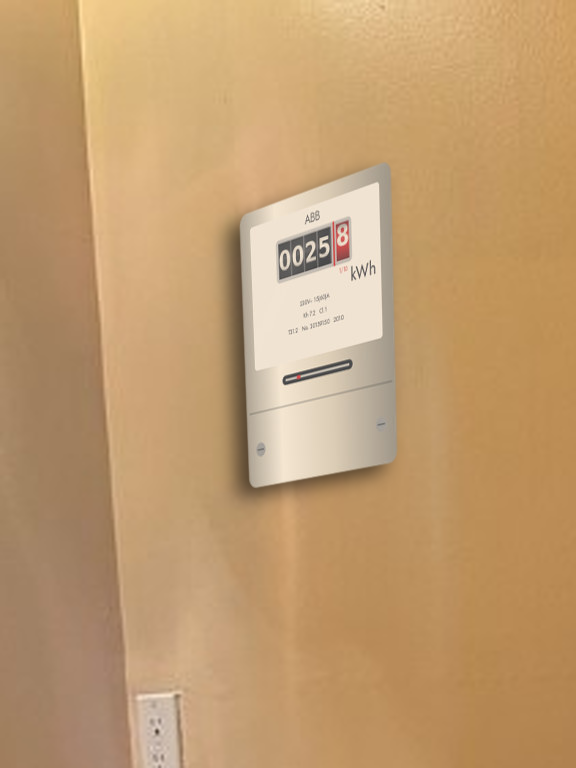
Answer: 25.8; kWh
